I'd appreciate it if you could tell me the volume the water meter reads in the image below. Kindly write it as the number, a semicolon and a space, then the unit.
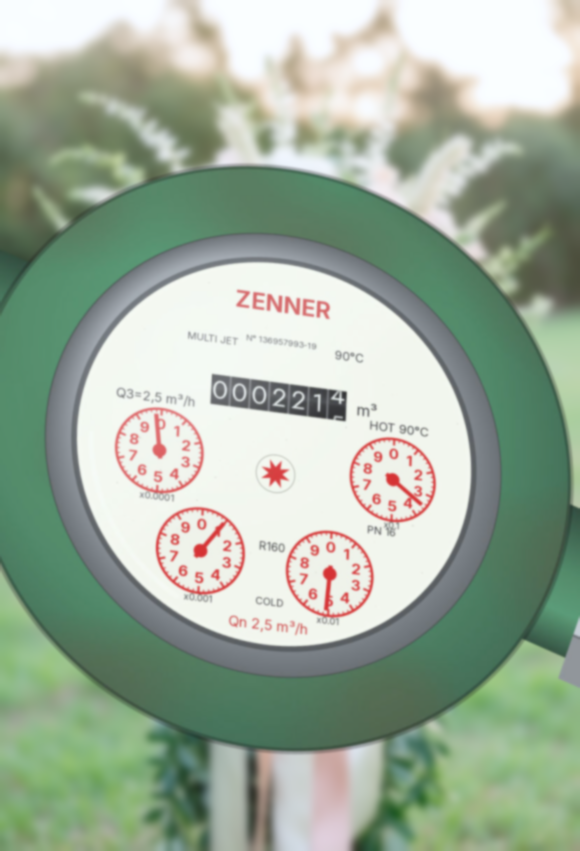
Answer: 2214.3509; m³
